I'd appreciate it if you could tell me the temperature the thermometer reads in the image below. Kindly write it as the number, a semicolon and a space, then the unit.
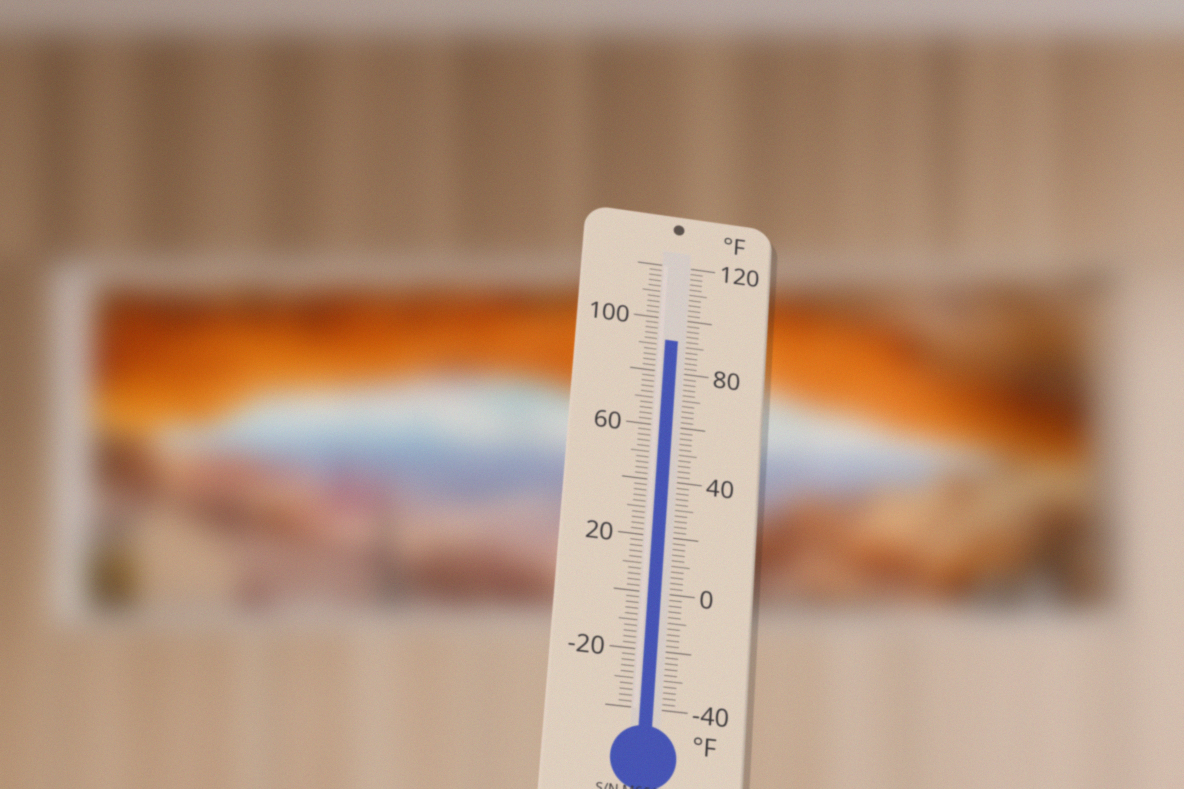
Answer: 92; °F
